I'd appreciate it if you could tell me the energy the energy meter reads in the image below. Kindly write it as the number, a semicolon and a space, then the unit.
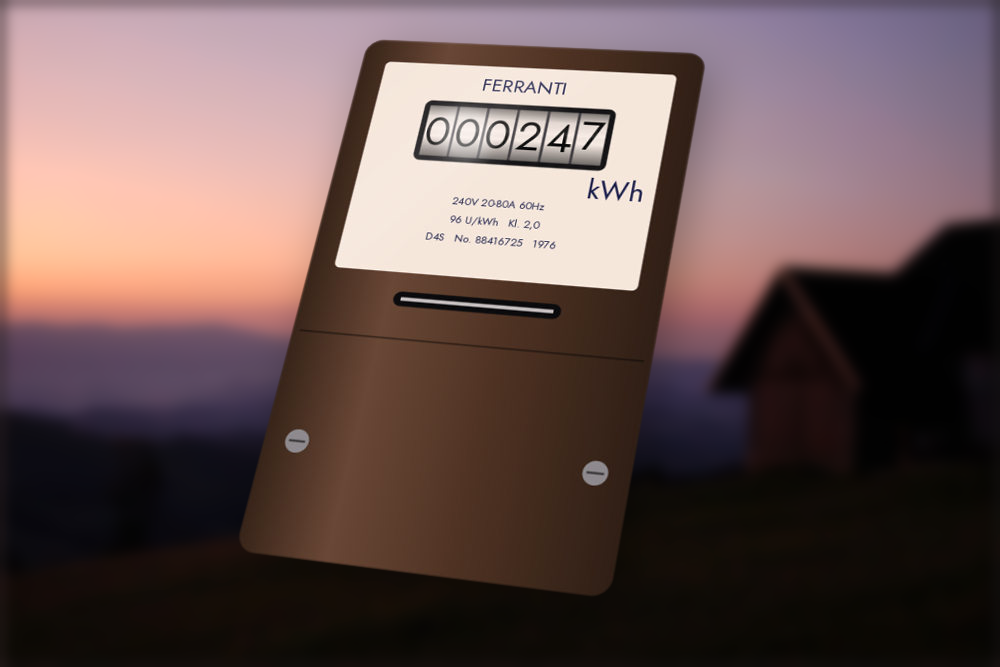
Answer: 247; kWh
